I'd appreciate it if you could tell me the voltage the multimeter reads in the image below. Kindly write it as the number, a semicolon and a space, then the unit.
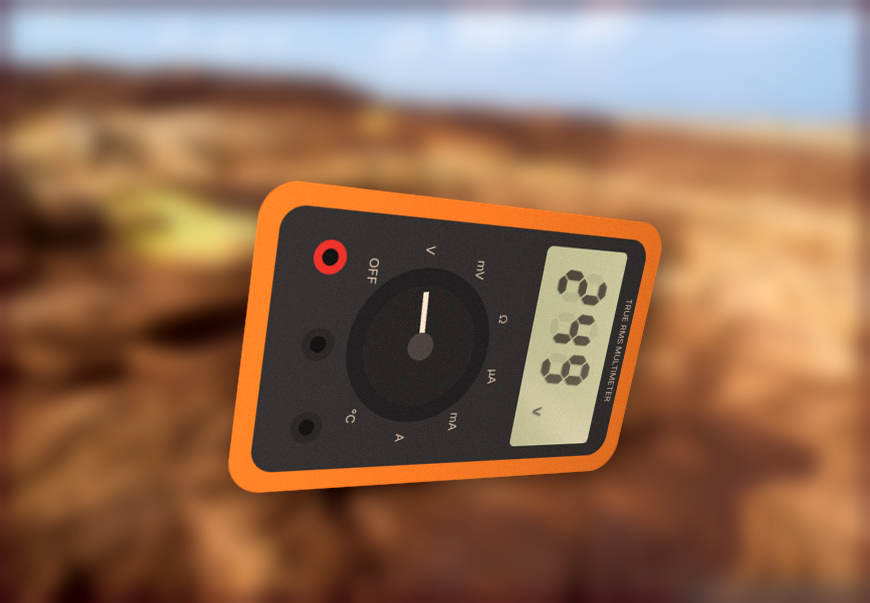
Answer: 249; V
